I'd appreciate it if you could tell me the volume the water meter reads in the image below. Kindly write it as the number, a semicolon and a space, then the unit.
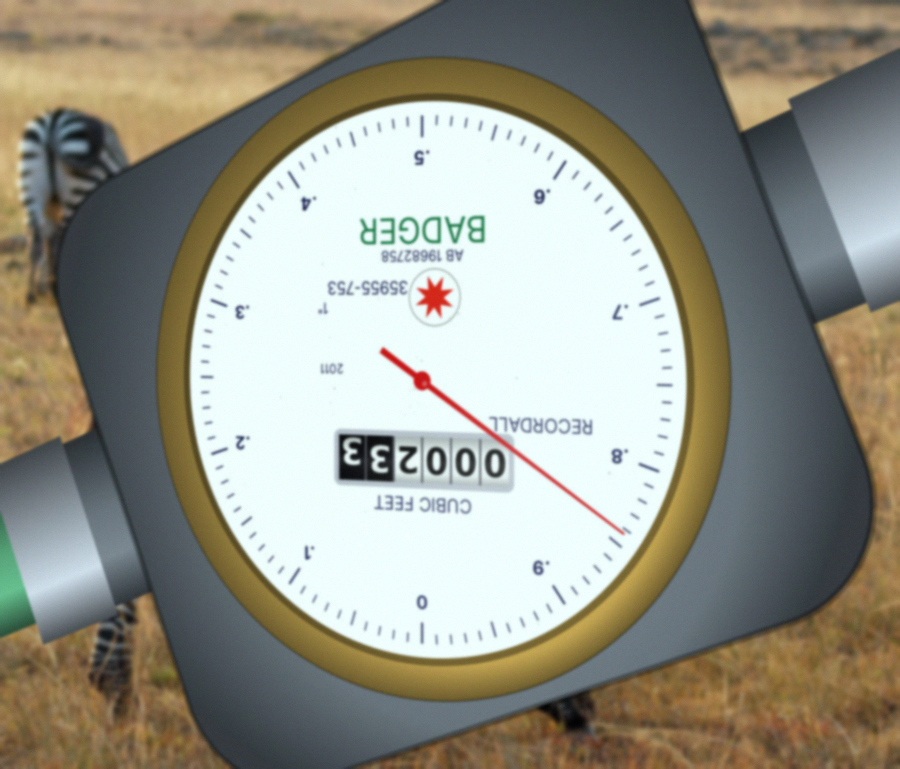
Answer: 232.84; ft³
